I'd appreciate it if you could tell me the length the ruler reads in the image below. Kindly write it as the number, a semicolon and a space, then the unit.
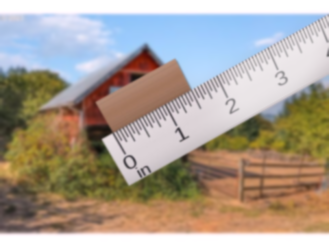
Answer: 1.5; in
